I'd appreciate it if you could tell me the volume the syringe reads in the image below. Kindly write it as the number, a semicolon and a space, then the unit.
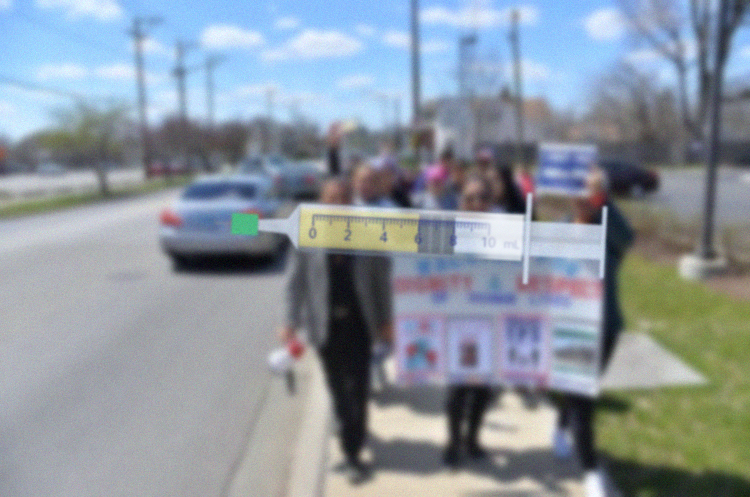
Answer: 6; mL
